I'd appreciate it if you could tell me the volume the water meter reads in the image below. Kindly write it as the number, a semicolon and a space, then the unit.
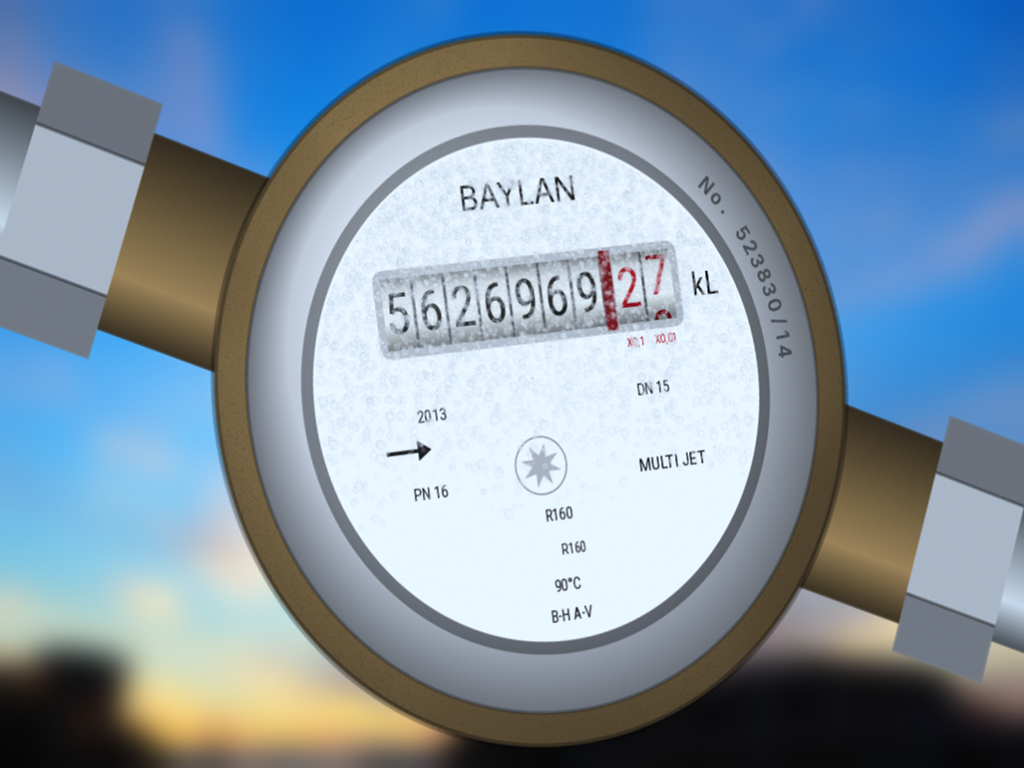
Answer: 5626969.27; kL
